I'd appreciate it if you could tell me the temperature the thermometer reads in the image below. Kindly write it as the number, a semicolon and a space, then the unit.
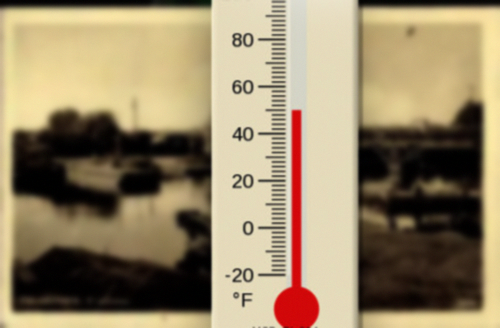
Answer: 50; °F
